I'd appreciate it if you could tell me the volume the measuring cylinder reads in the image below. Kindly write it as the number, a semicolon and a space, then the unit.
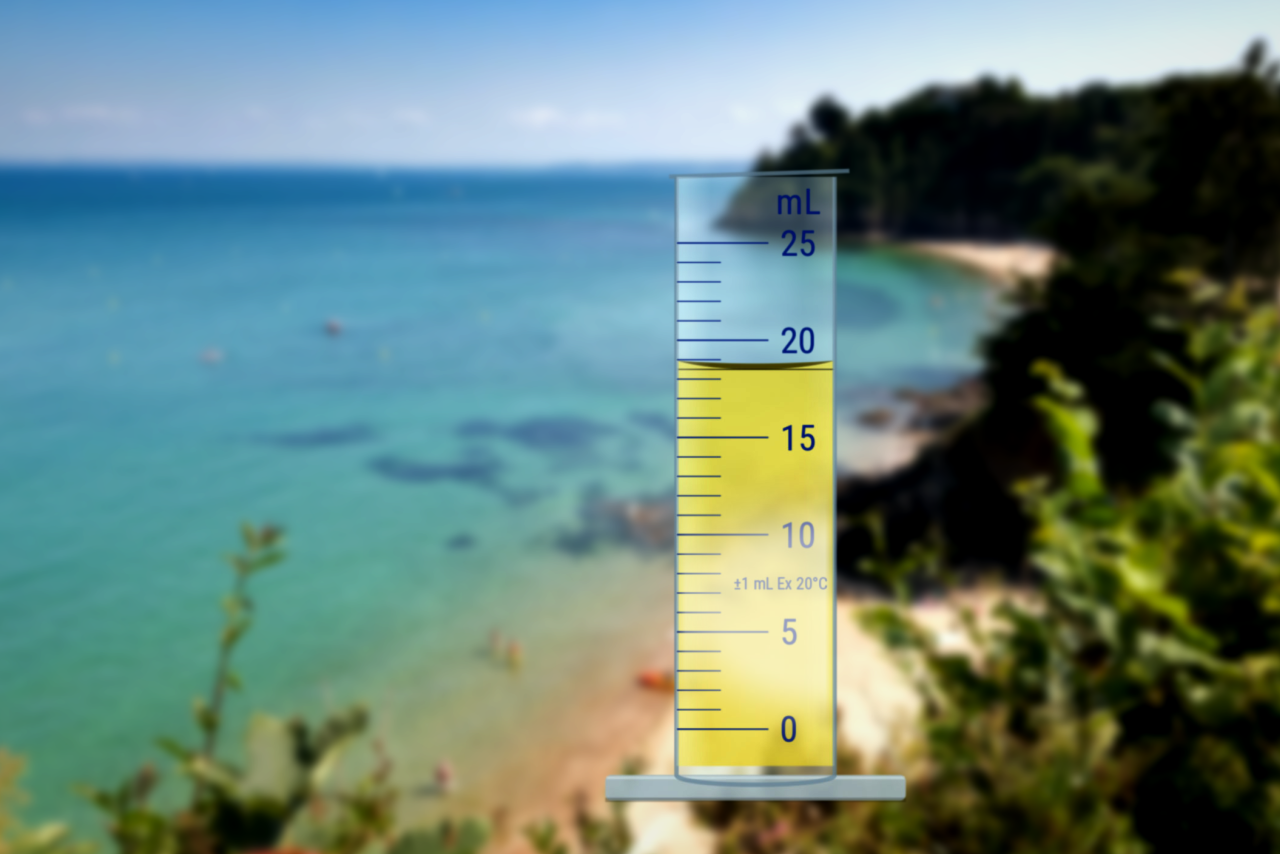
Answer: 18.5; mL
